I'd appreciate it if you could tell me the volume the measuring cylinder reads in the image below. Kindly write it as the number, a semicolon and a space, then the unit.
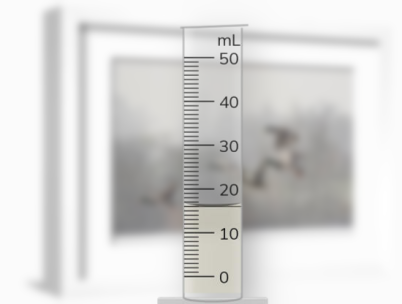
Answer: 16; mL
